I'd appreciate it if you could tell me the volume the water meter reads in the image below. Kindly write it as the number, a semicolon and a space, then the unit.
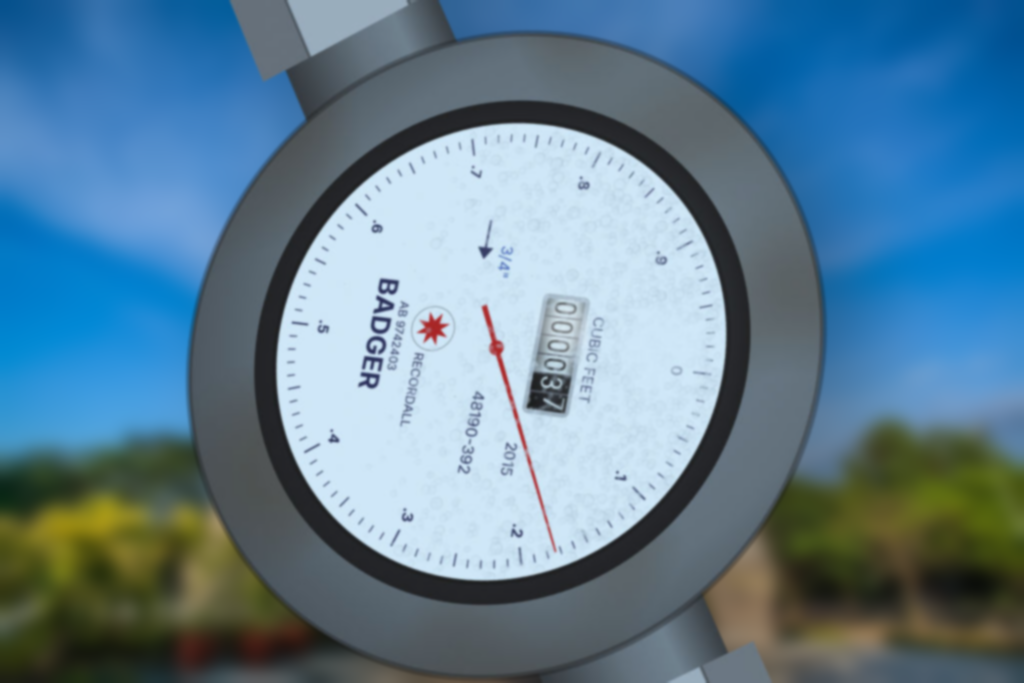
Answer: 37.17; ft³
